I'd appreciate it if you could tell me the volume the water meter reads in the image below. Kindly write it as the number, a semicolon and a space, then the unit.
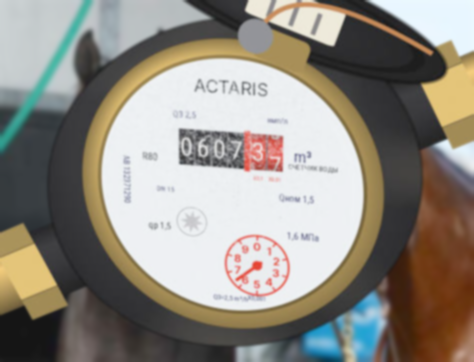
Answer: 607.366; m³
